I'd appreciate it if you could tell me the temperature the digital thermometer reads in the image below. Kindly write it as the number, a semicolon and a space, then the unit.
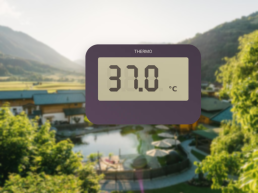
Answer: 37.0; °C
